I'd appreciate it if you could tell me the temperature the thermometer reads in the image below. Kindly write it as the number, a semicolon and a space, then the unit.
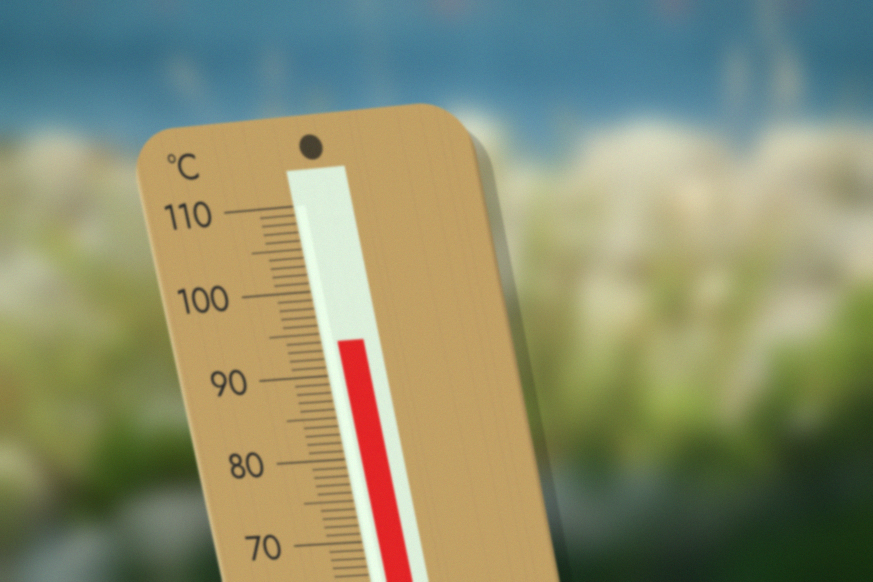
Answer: 94; °C
